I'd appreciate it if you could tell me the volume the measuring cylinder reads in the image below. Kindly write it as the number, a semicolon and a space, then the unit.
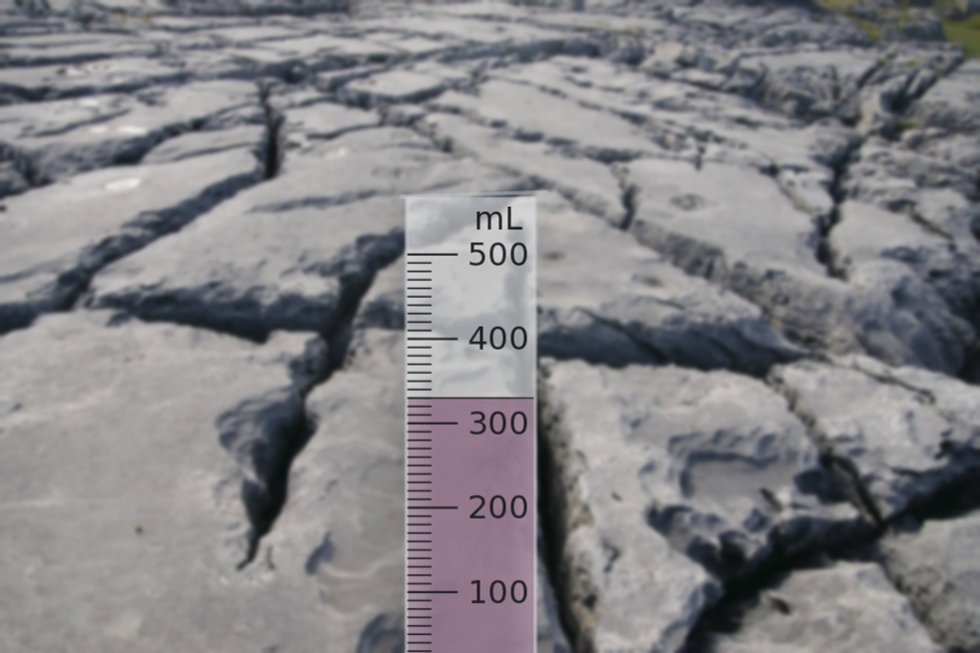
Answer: 330; mL
